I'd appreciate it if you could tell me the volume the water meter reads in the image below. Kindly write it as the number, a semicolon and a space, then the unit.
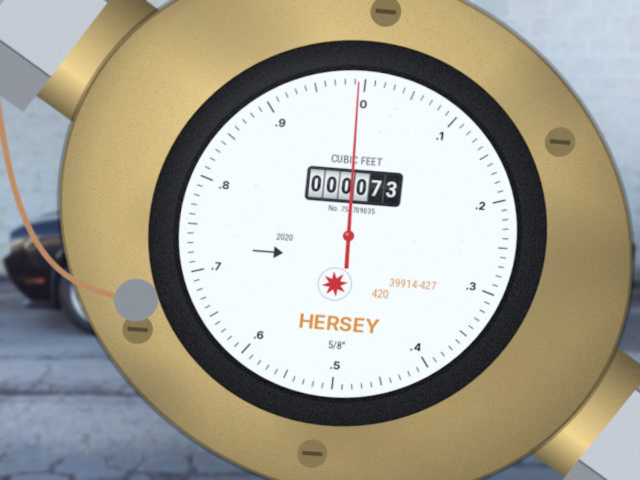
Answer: 72.99; ft³
